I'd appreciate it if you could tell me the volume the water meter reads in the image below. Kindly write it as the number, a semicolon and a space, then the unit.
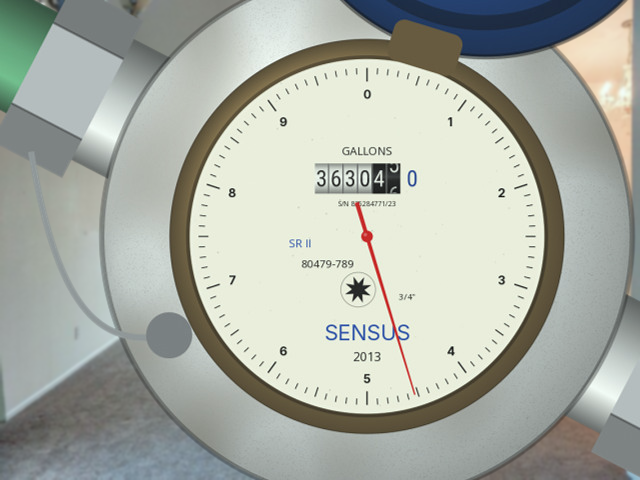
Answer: 3630454.5; gal
